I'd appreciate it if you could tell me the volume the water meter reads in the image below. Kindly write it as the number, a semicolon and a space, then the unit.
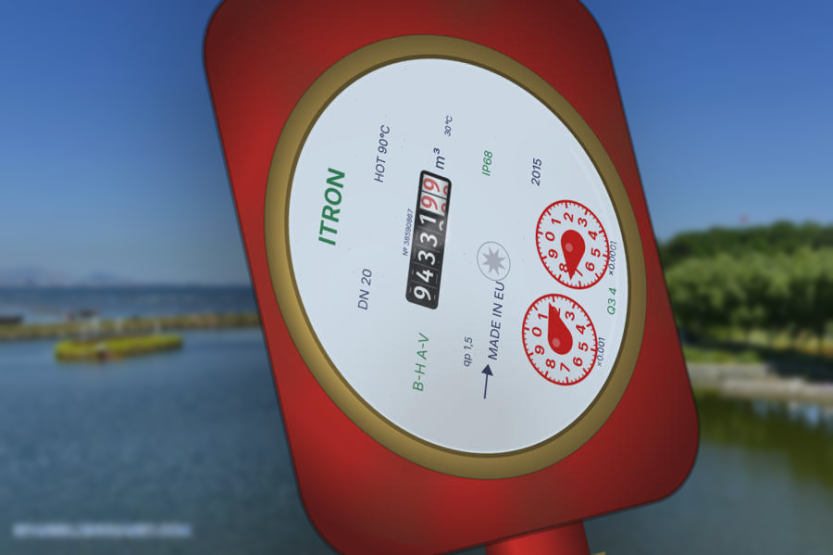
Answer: 94331.9917; m³
